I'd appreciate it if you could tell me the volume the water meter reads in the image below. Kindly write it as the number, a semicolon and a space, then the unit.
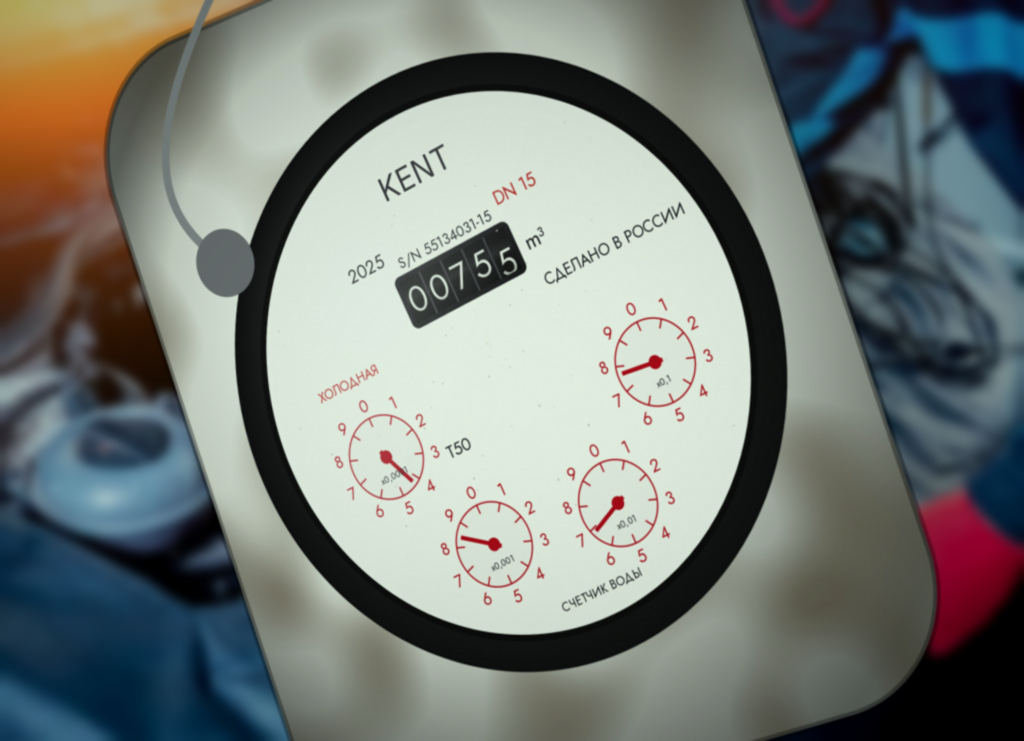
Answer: 754.7684; m³
